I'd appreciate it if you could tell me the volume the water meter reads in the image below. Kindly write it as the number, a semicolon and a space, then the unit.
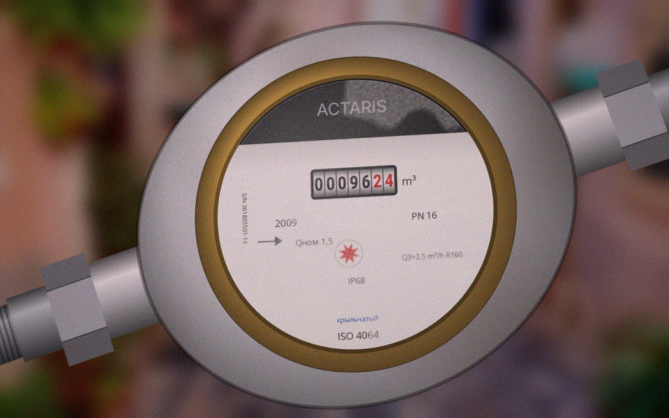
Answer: 96.24; m³
